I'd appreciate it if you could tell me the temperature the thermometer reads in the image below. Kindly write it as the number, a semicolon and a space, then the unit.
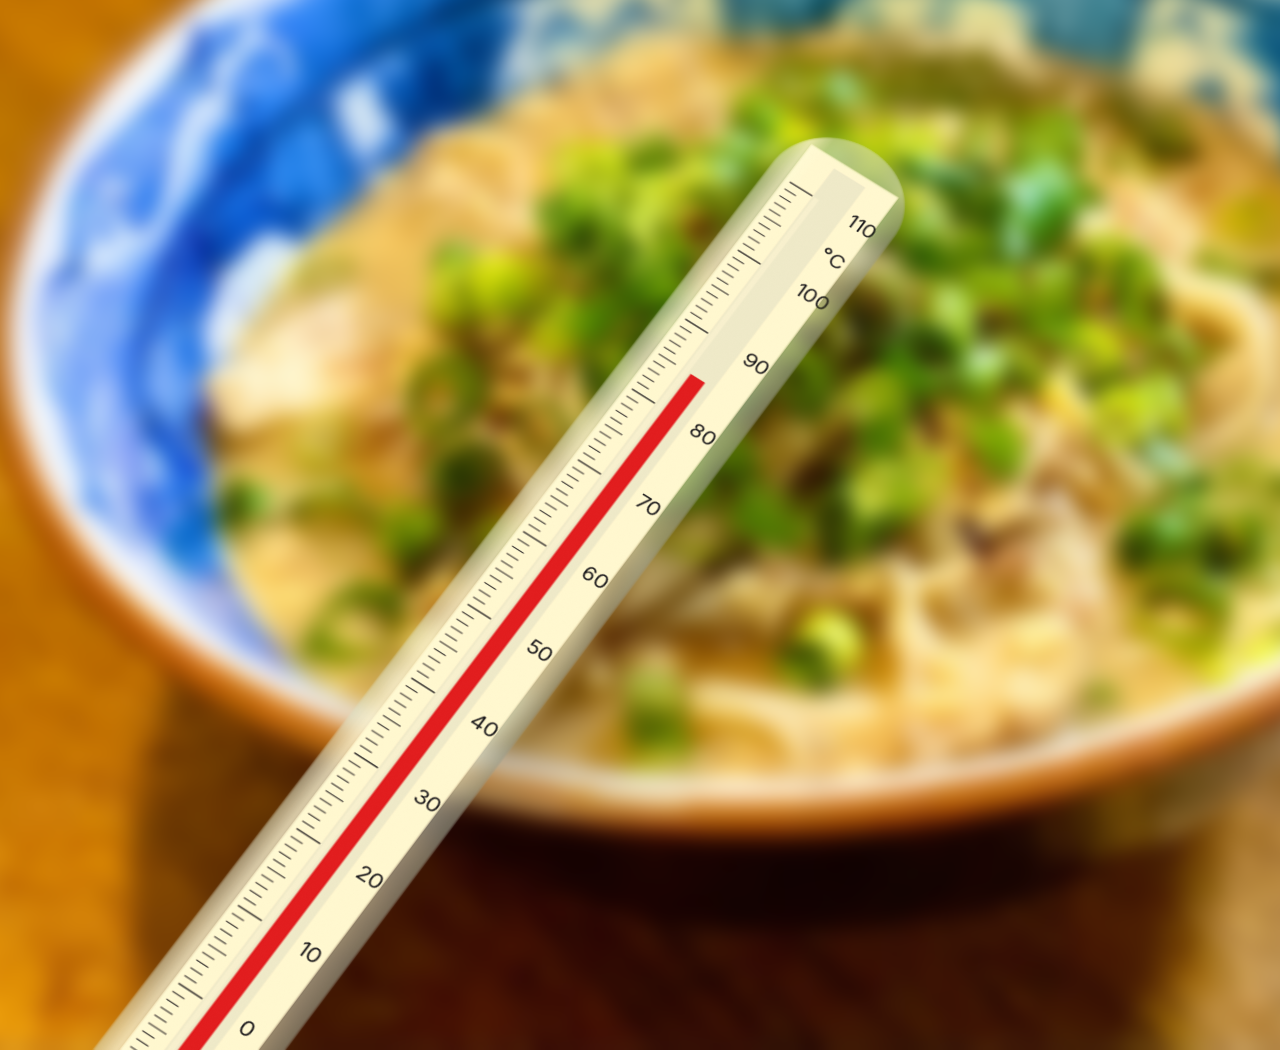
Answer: 85; °C
